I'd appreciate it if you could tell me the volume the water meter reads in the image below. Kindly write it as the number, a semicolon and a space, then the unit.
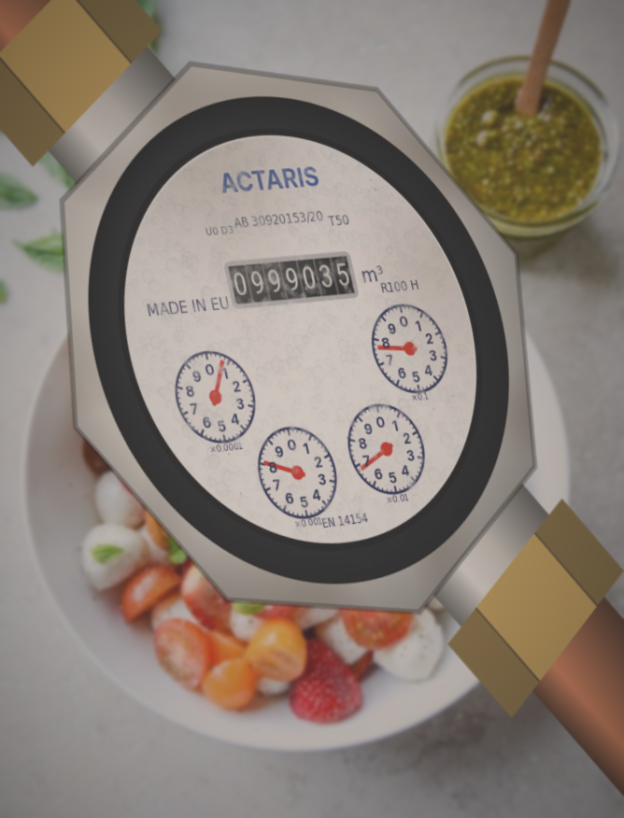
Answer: 999035.7680; m³
